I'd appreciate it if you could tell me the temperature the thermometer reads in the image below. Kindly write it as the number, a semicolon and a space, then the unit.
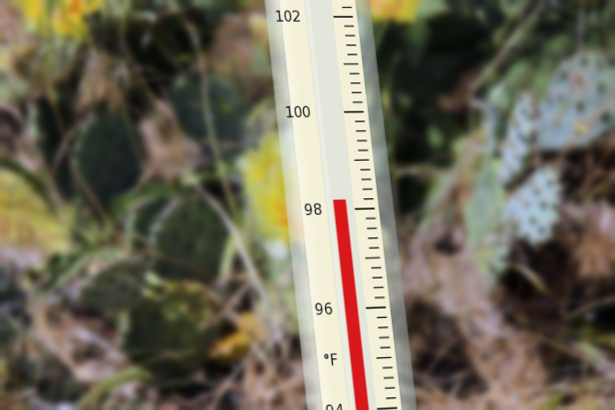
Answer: 98.2; °F
